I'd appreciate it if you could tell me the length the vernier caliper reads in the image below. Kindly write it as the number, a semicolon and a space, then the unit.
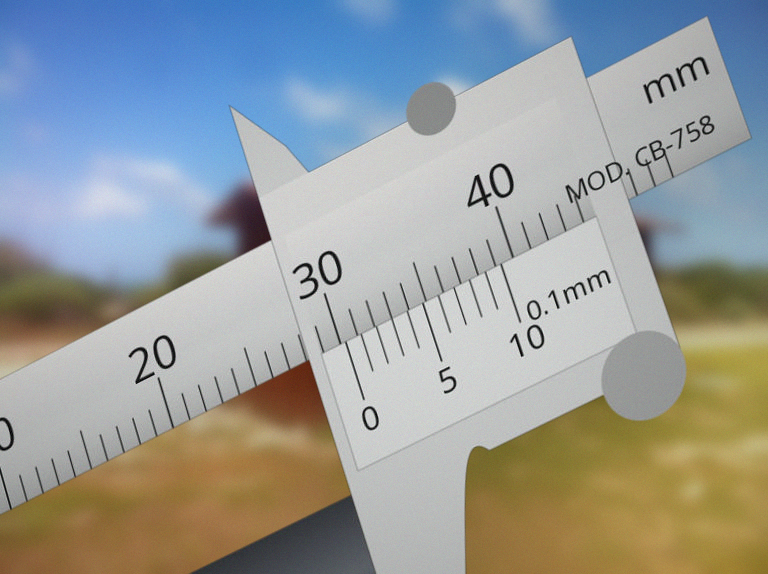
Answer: 30.3; mm
